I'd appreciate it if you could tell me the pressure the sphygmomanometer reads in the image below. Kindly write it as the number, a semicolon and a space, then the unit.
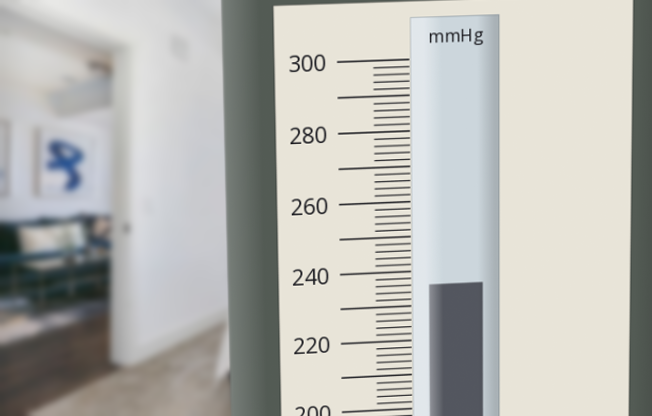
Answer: 236; mmHg
